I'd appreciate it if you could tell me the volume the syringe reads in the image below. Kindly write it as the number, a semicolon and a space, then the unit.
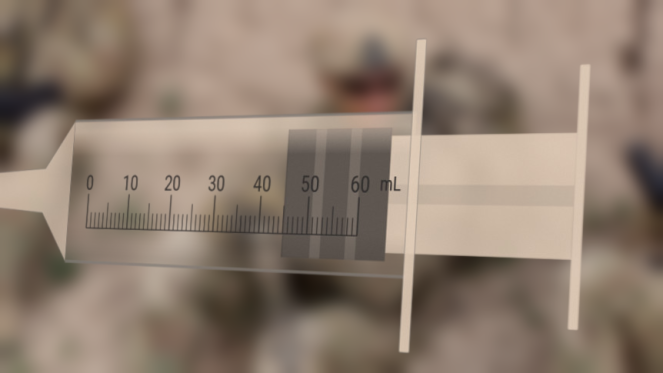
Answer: 45; mL
